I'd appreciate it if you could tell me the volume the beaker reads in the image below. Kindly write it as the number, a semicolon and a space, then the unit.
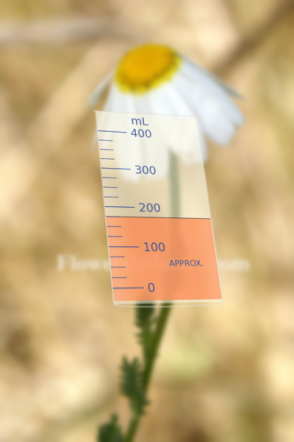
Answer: 175; mL
